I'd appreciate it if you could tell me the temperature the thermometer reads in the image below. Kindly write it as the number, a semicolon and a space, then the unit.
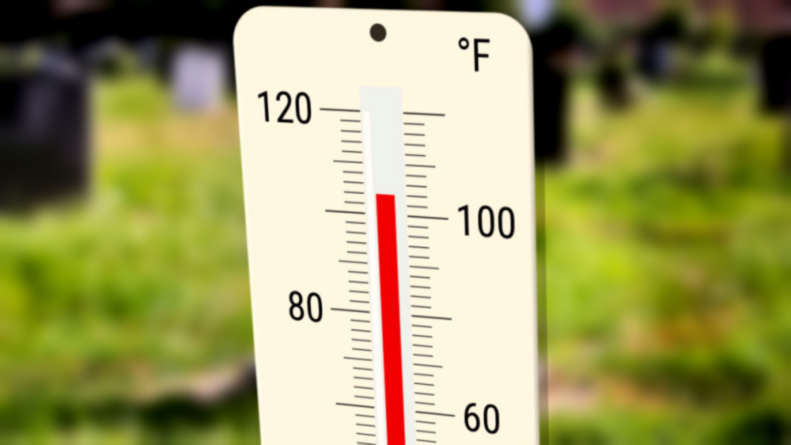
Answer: 104; °F
